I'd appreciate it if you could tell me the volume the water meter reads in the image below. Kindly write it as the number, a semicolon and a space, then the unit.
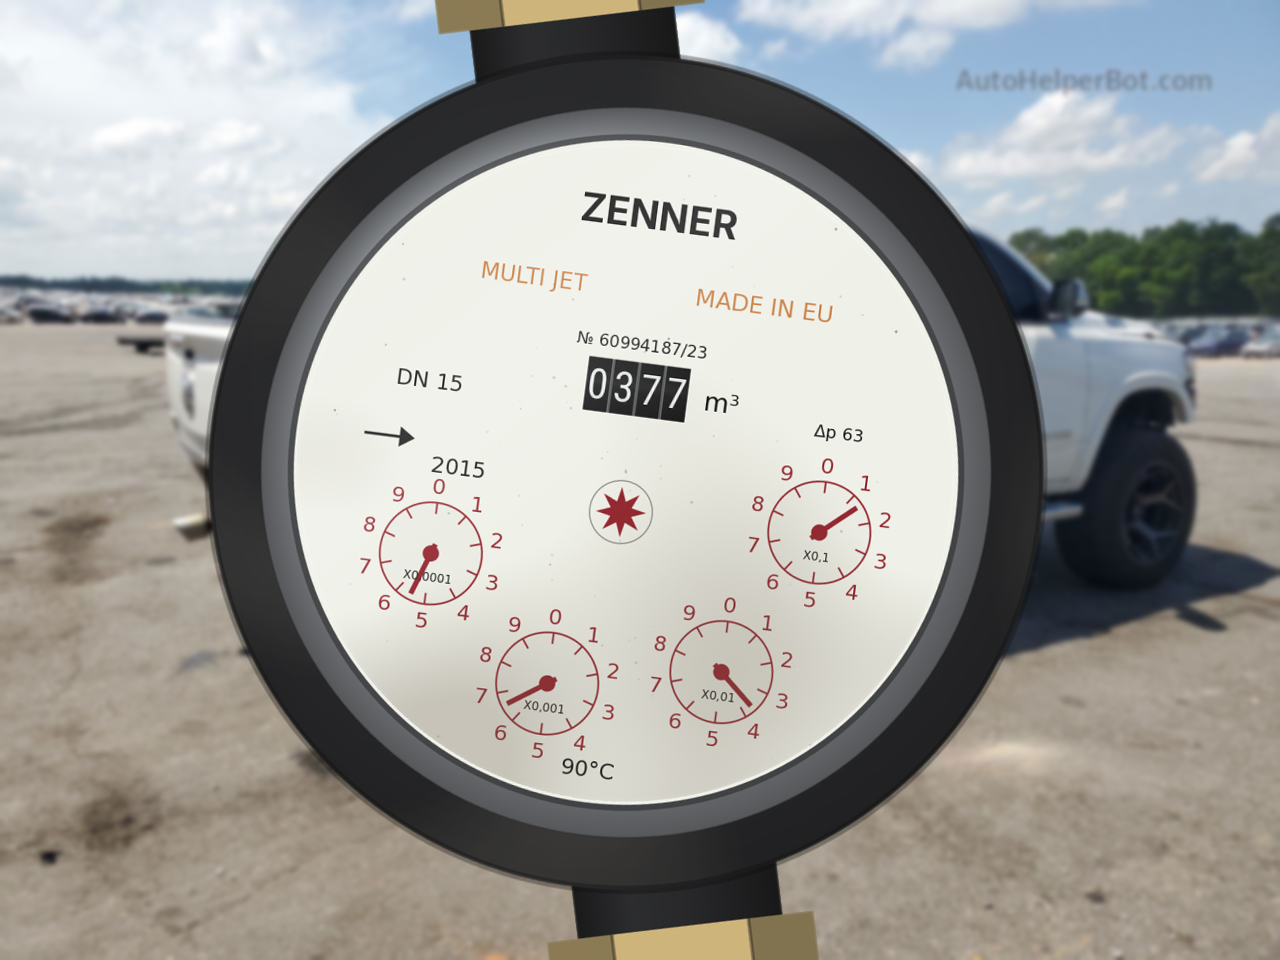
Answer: 377.1365; m³
